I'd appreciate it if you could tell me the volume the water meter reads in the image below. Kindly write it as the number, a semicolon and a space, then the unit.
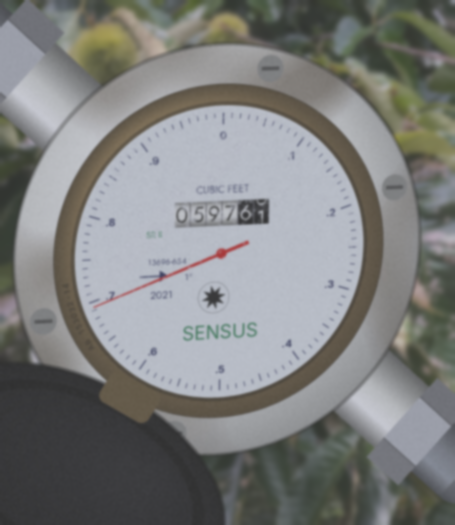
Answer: 59760.69; ft³
